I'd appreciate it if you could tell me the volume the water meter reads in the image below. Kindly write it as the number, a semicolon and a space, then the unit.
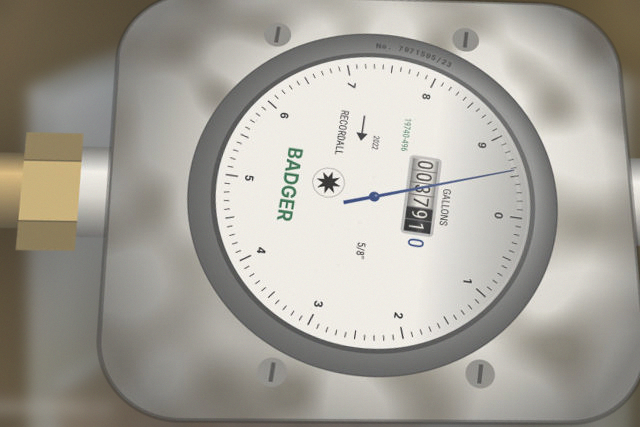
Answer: 37909.4; gal
